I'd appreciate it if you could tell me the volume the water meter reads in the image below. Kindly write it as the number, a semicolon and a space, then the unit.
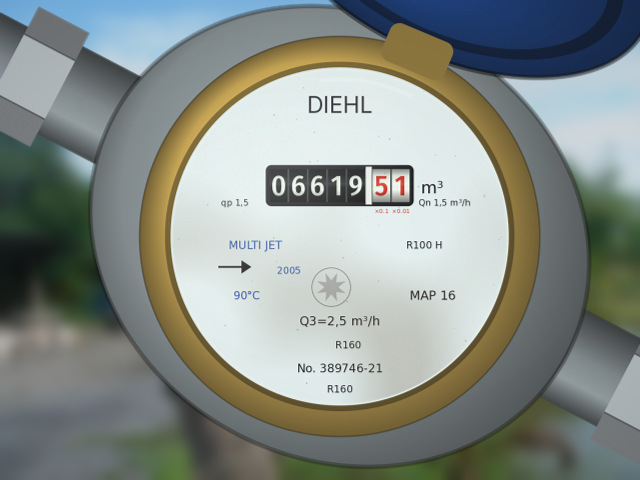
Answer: 6619.51; m³
